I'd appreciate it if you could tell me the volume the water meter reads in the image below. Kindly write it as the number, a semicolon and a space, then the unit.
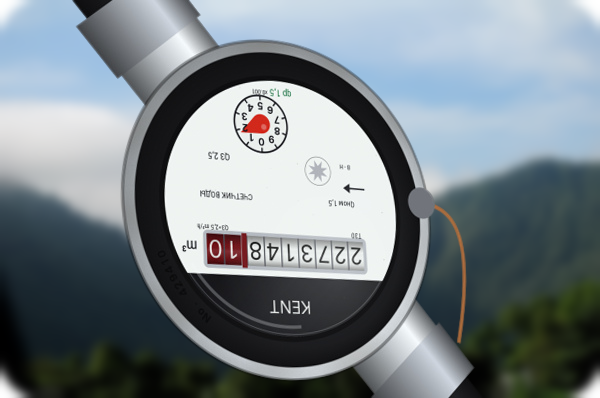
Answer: 2273148.101; m³
